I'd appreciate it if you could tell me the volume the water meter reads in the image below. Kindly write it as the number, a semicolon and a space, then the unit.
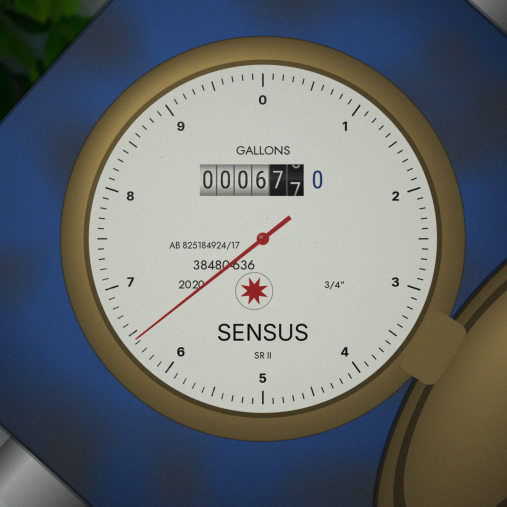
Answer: 6766.4; gal
